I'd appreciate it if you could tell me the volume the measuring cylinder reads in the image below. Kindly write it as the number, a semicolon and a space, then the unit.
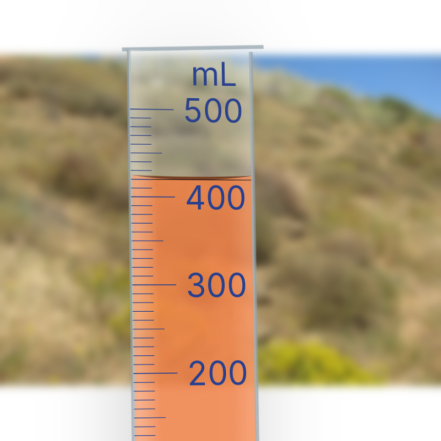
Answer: 420; mL
